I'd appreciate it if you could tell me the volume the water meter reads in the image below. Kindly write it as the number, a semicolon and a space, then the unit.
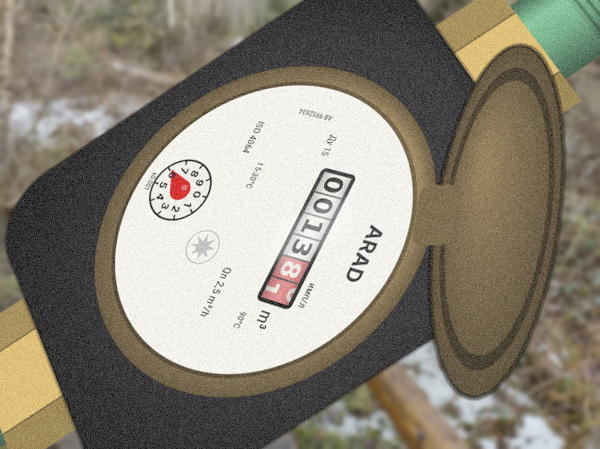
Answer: 13.806; m³
